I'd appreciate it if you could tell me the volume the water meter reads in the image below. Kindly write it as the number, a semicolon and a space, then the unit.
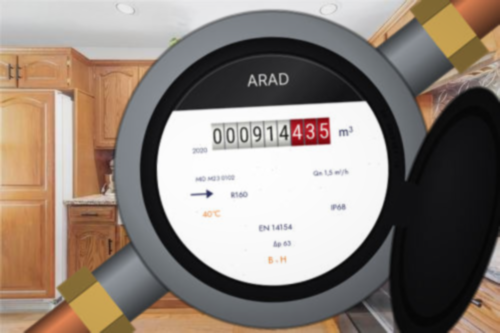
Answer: 914.435; m³
